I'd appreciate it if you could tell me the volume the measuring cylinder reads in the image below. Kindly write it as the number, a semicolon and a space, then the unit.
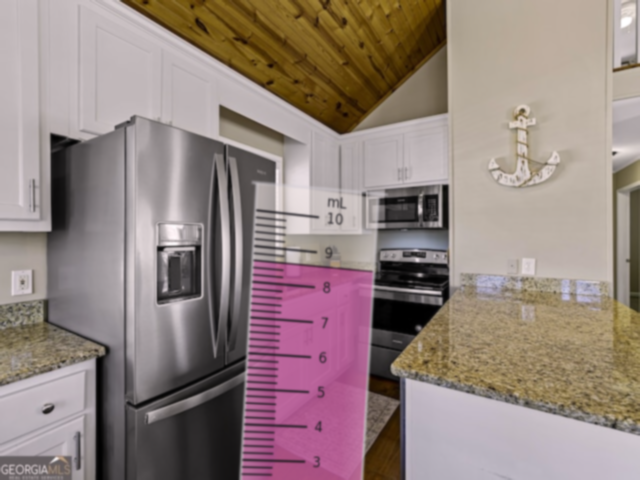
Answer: 8.6; mL
